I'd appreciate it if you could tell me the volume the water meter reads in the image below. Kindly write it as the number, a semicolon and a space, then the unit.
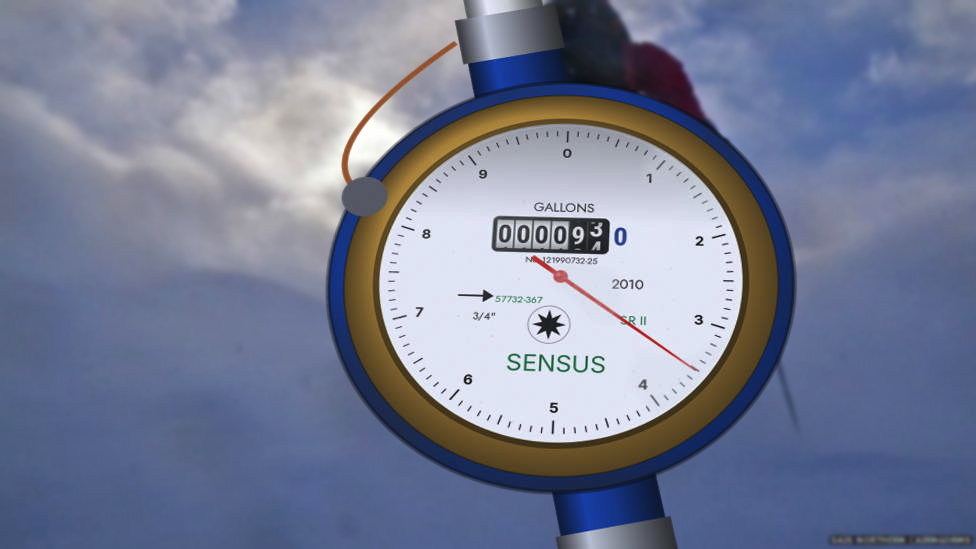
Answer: 933.5; gal
